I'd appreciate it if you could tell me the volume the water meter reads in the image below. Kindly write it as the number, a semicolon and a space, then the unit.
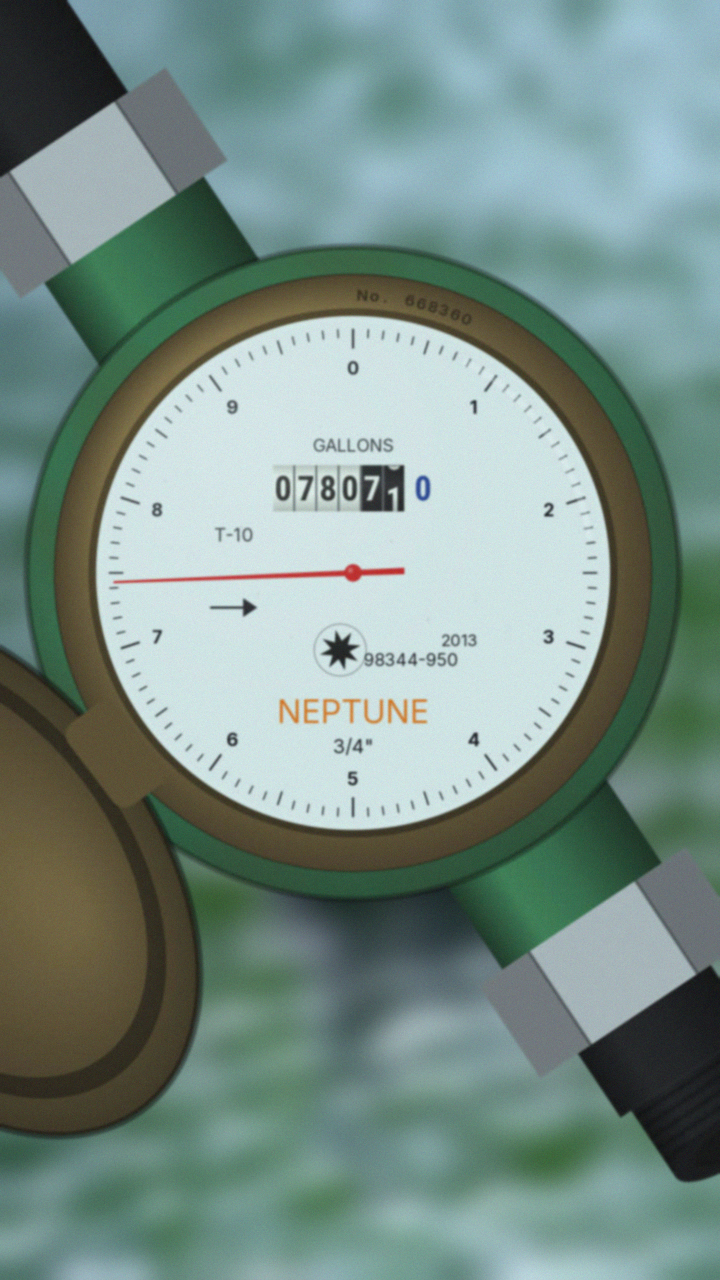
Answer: 780707.4; gal
